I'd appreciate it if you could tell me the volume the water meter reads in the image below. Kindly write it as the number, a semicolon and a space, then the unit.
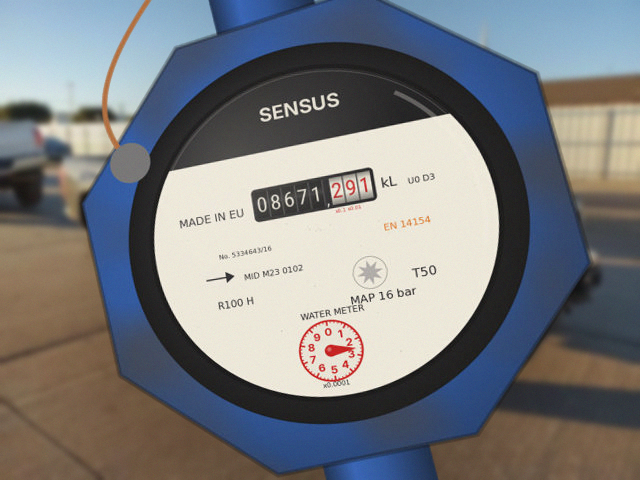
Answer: 8671.2912; kL
